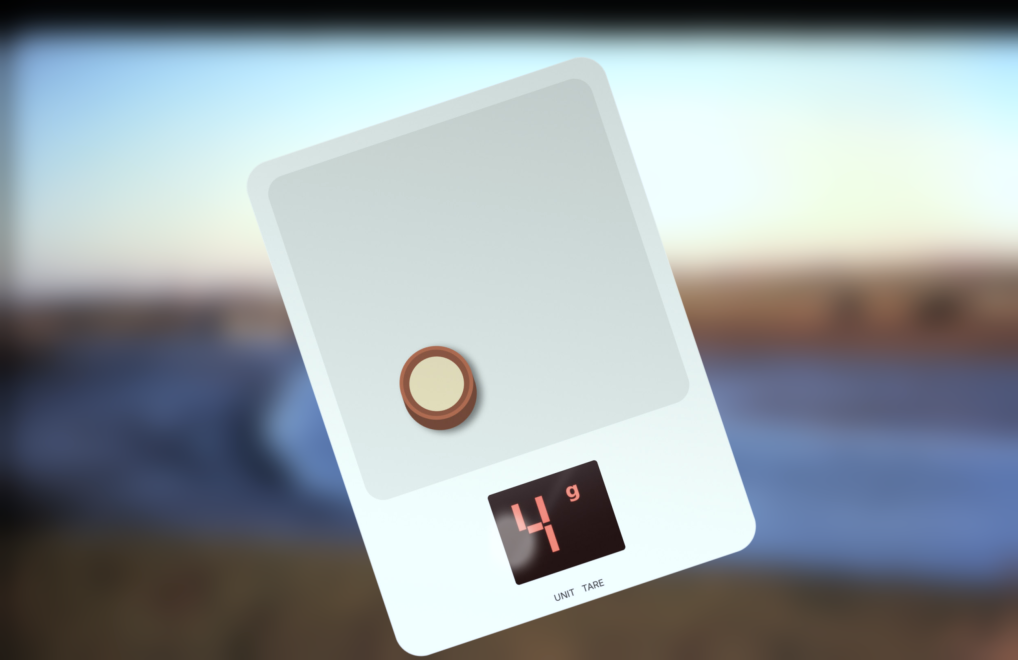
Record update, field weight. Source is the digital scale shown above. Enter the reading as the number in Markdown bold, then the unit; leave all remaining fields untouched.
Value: **4** g
